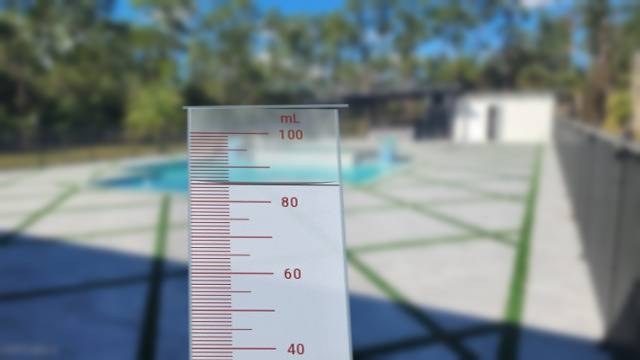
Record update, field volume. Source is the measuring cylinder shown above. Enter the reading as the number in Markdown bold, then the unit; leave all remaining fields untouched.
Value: **85** mL
